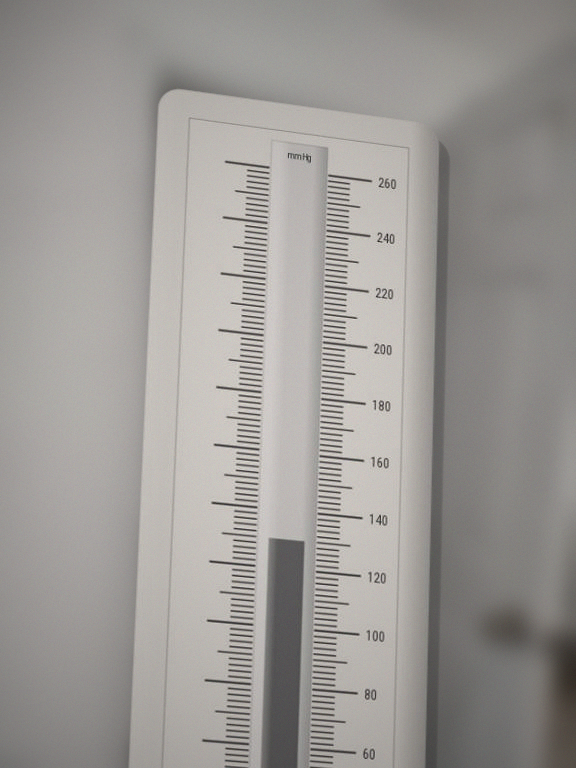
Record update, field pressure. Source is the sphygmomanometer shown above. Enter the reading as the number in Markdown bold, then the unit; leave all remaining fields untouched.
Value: **130** mmHg
